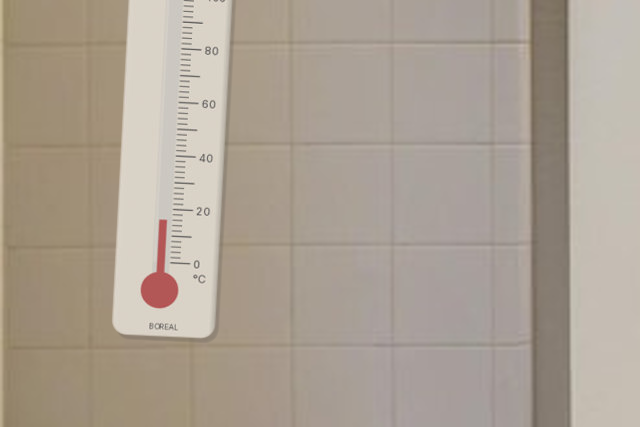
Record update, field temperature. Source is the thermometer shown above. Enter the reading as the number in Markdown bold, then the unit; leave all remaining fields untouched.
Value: **16** °C
